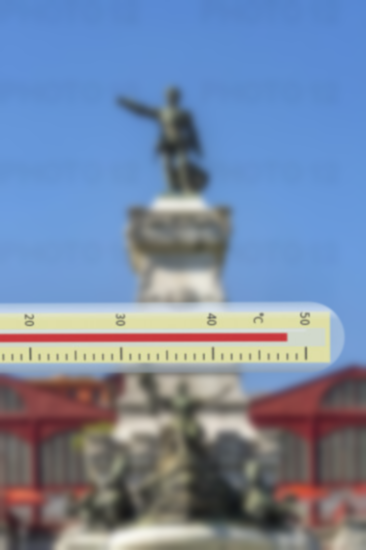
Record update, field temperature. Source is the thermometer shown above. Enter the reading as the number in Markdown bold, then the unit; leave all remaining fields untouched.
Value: **48** °C
